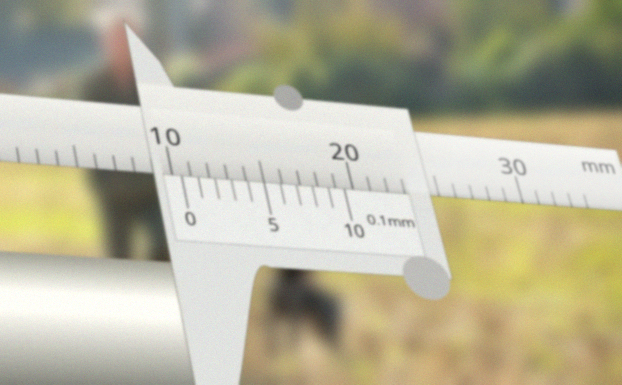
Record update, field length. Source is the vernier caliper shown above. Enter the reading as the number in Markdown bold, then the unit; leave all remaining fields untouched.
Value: **10.5** mm
